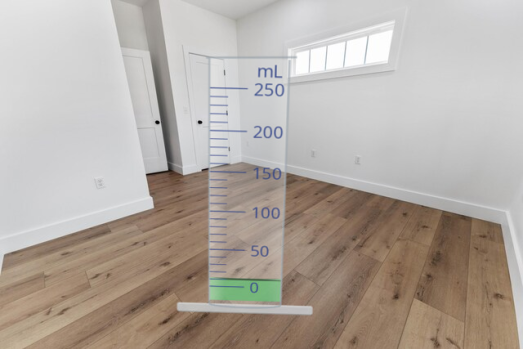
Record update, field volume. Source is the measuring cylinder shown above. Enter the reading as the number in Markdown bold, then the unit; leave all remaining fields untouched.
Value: **10** mL
